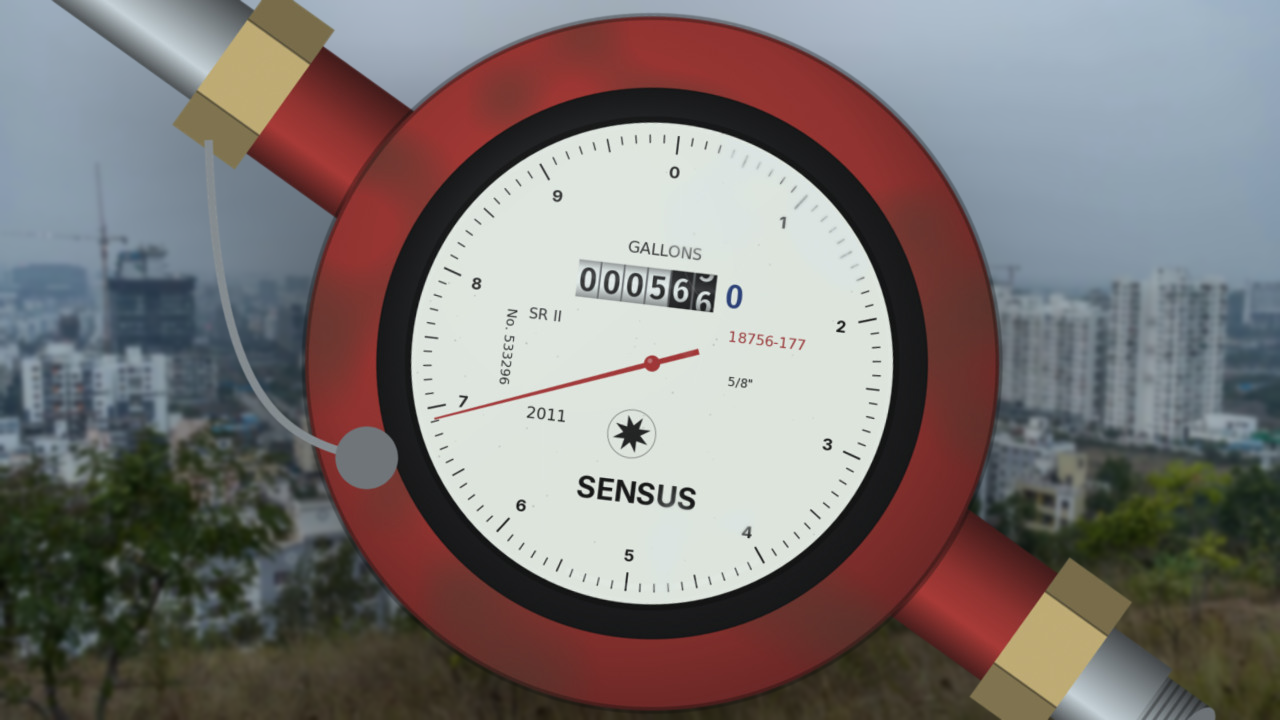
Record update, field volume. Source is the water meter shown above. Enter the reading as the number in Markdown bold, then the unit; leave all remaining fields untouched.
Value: **5656.9** gal
